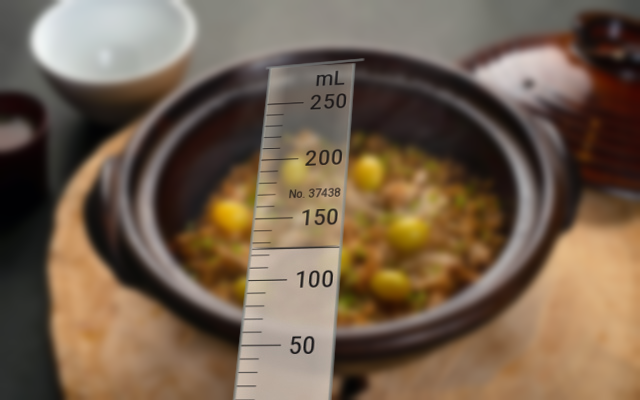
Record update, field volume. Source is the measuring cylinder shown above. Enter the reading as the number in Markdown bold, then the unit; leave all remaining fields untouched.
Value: **125** mL
